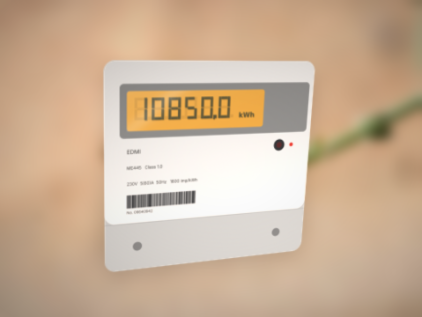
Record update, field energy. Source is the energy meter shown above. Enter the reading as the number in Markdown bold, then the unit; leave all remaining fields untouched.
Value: **10850.0** kWh
